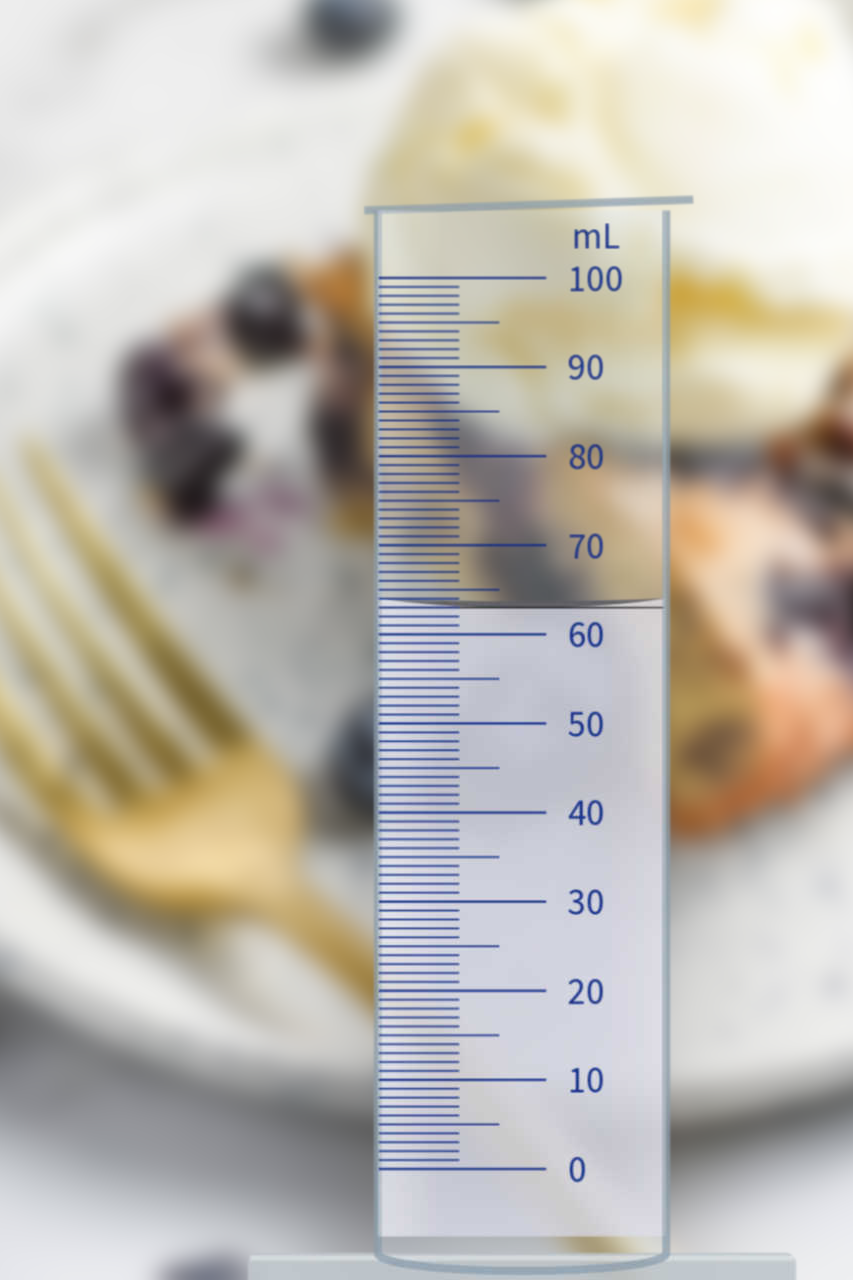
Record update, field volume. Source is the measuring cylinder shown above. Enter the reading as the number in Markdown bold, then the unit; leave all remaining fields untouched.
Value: **63** mL
